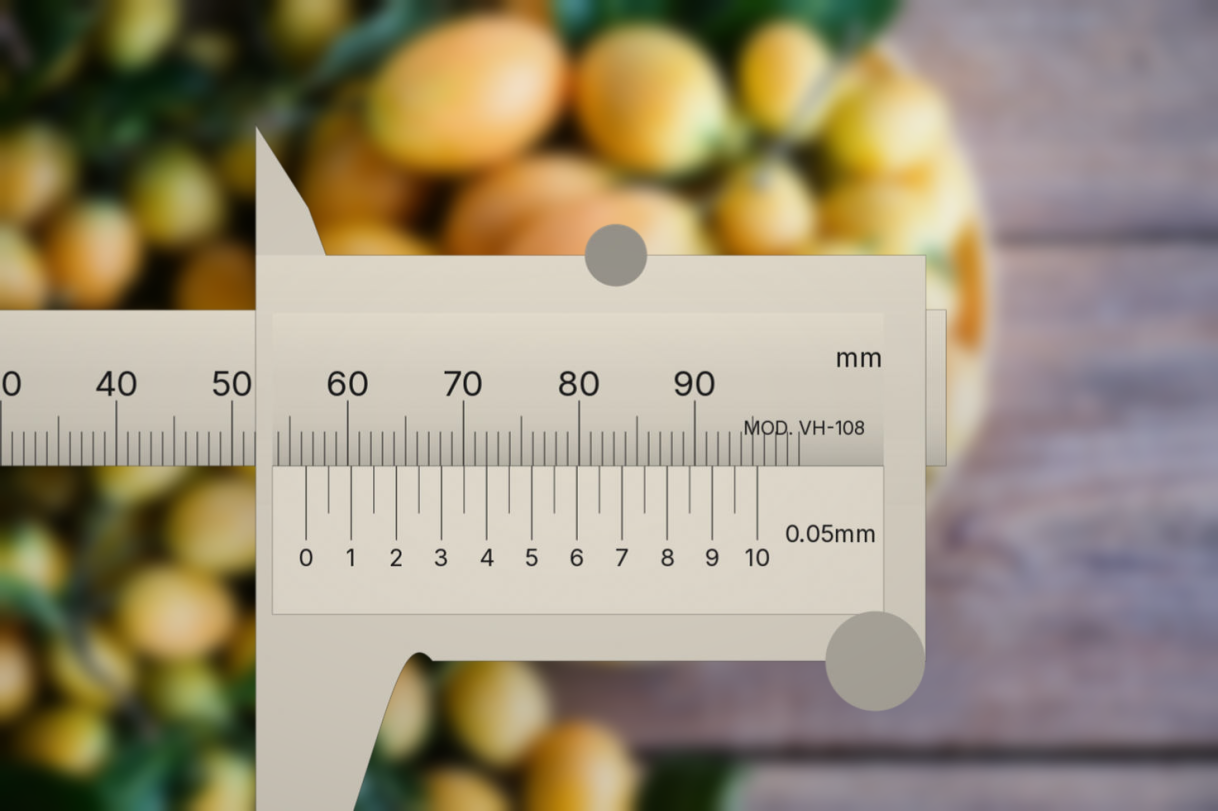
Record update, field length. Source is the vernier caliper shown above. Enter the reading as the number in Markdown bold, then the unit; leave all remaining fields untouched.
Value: **56.4** mm
